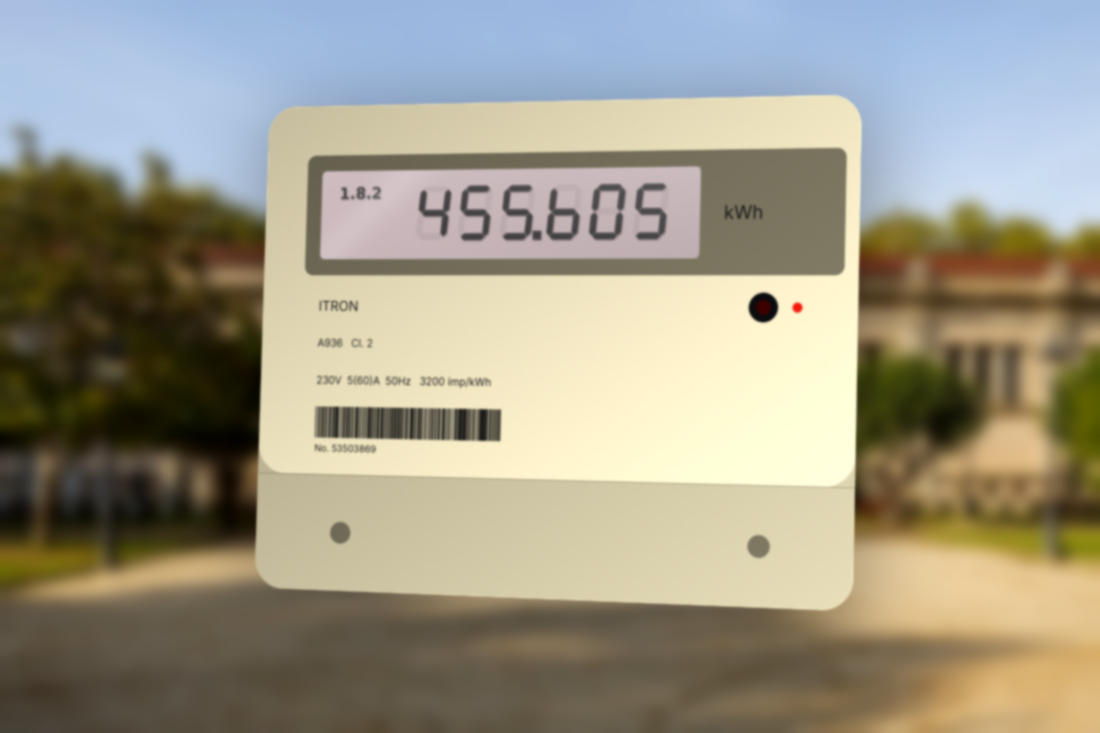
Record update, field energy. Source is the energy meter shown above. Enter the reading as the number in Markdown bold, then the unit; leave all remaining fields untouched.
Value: **455.605** kWh
